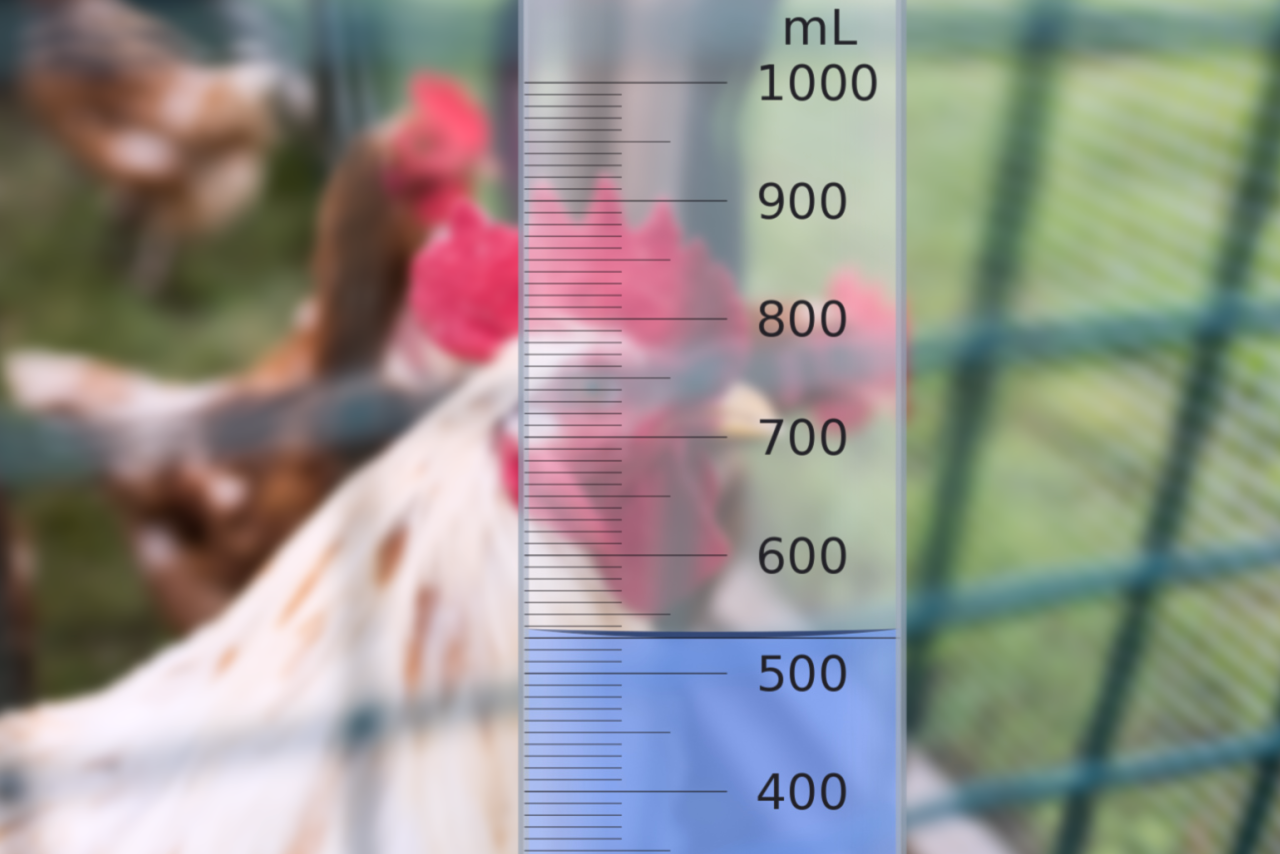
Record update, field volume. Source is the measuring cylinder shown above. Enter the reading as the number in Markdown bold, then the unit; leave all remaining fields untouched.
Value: **530** mL
